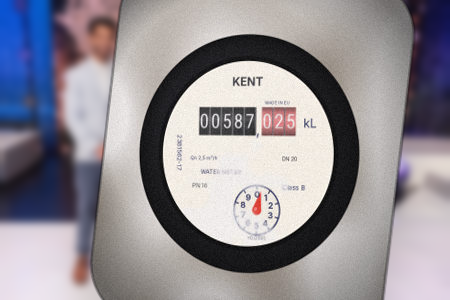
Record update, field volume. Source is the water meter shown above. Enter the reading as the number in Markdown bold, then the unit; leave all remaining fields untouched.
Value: **587.0250** kL
